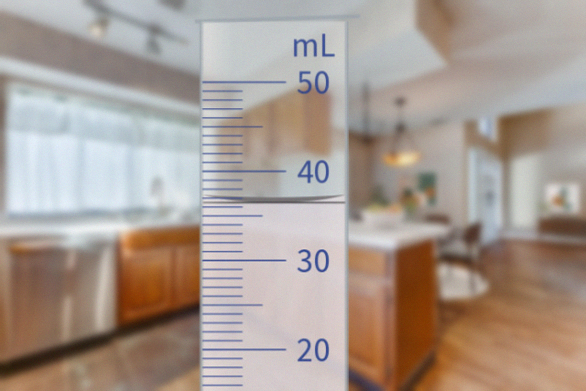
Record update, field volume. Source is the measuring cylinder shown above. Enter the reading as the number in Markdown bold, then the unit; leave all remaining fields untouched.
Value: **36.5** mL
